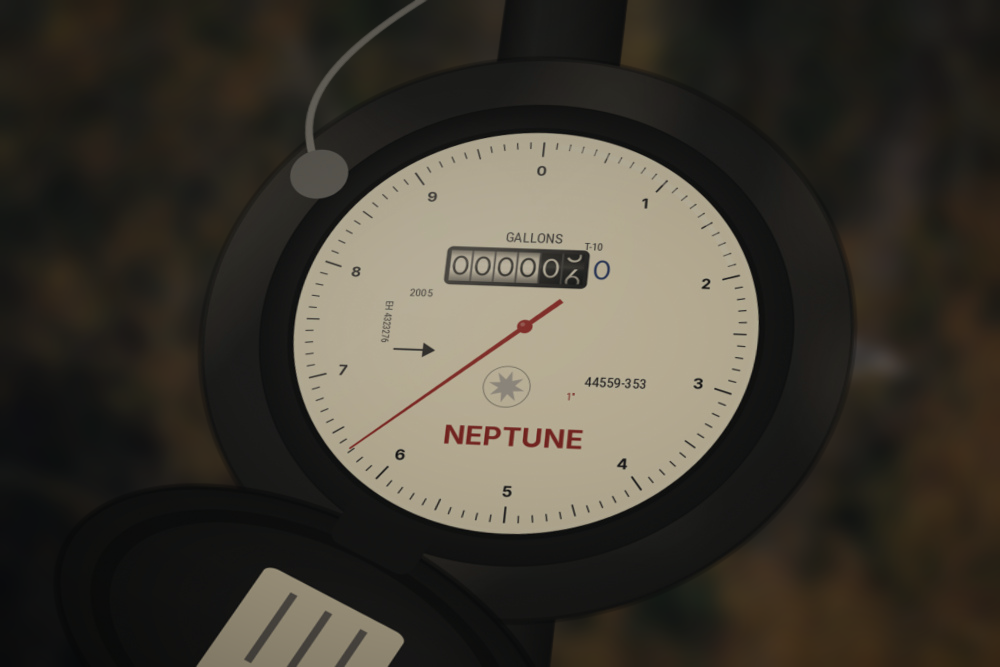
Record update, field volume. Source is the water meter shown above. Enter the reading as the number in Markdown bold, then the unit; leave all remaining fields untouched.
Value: **56.3** gal
